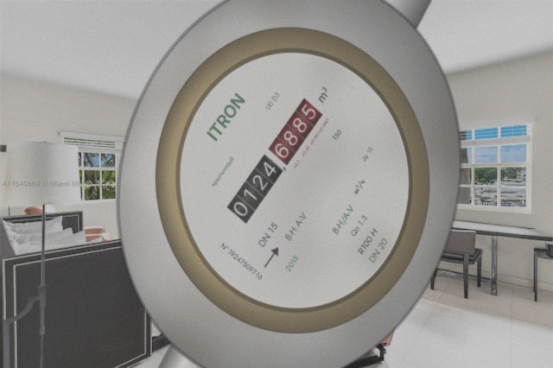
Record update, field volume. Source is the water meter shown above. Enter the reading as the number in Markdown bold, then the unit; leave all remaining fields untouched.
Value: **124.6885** m³
